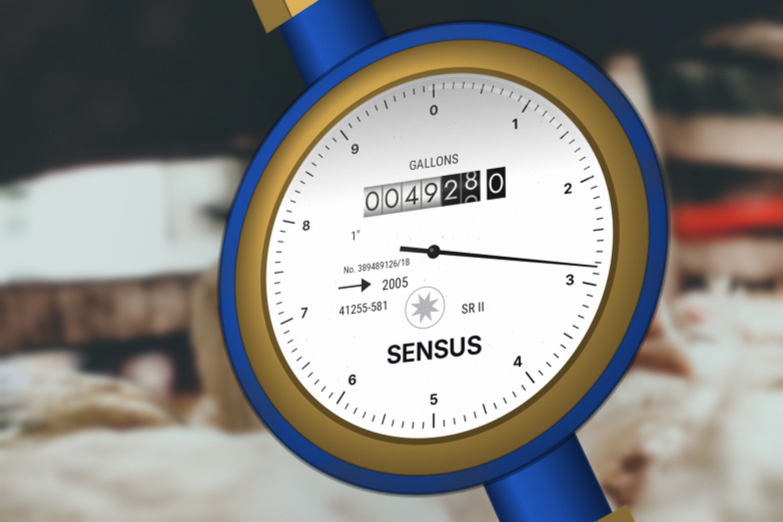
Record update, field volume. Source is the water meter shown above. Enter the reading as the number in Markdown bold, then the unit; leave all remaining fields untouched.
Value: **49282.8** gal
